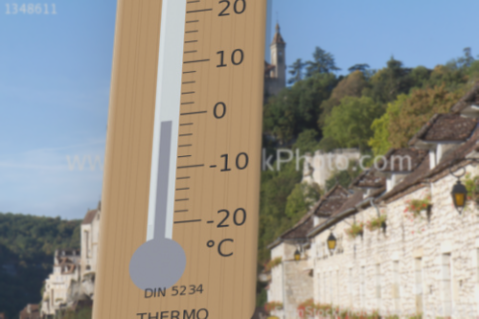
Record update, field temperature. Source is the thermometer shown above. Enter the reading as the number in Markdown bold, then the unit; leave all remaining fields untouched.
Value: **-1** °C
